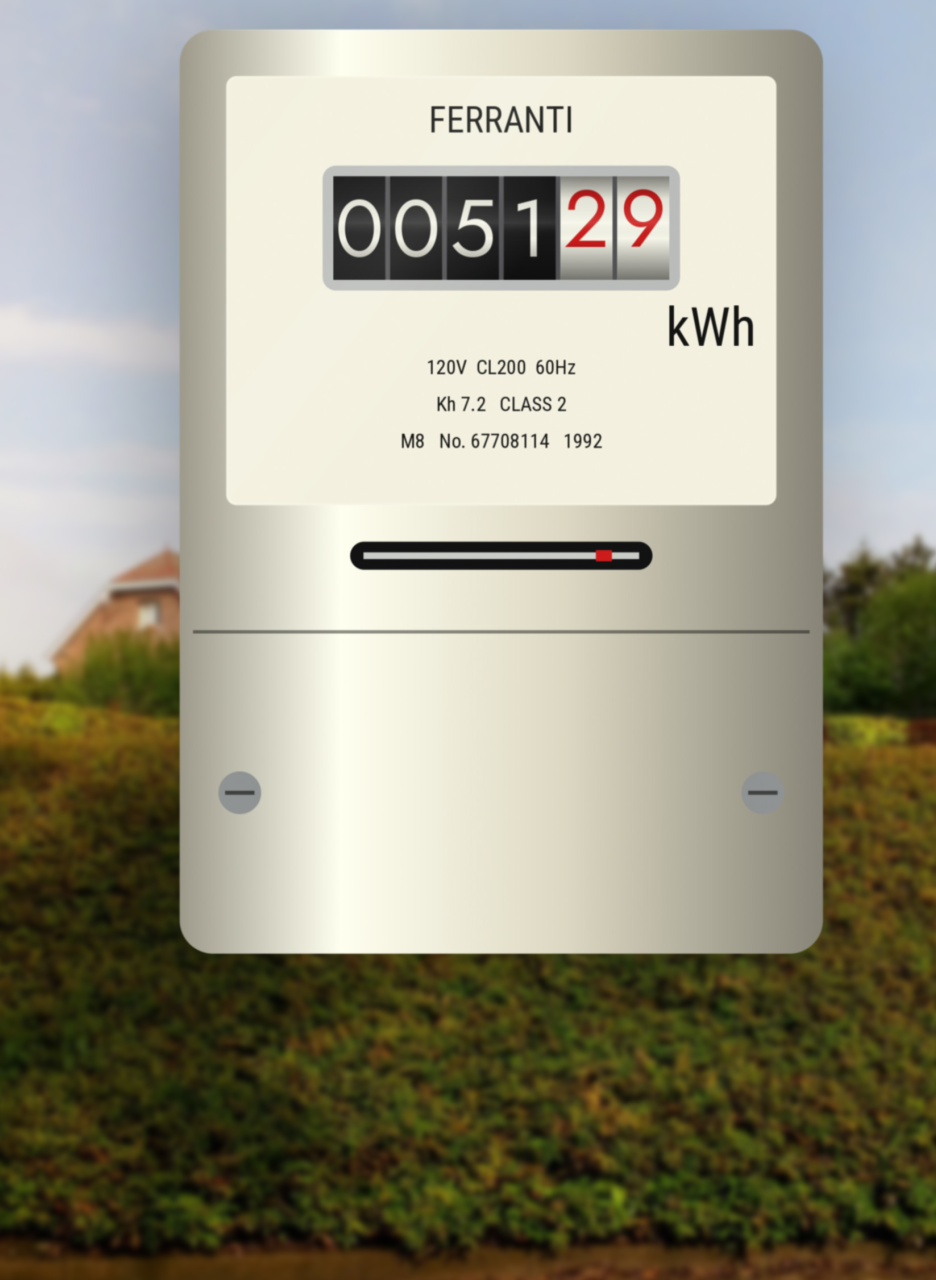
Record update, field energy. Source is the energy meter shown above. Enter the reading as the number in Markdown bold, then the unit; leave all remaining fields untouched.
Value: **51.29** kWh
